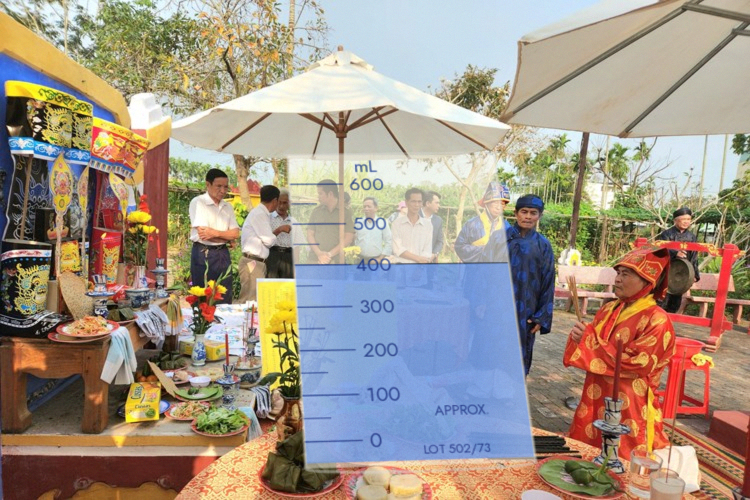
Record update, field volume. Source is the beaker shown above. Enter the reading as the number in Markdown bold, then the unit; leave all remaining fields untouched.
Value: **400** mL
